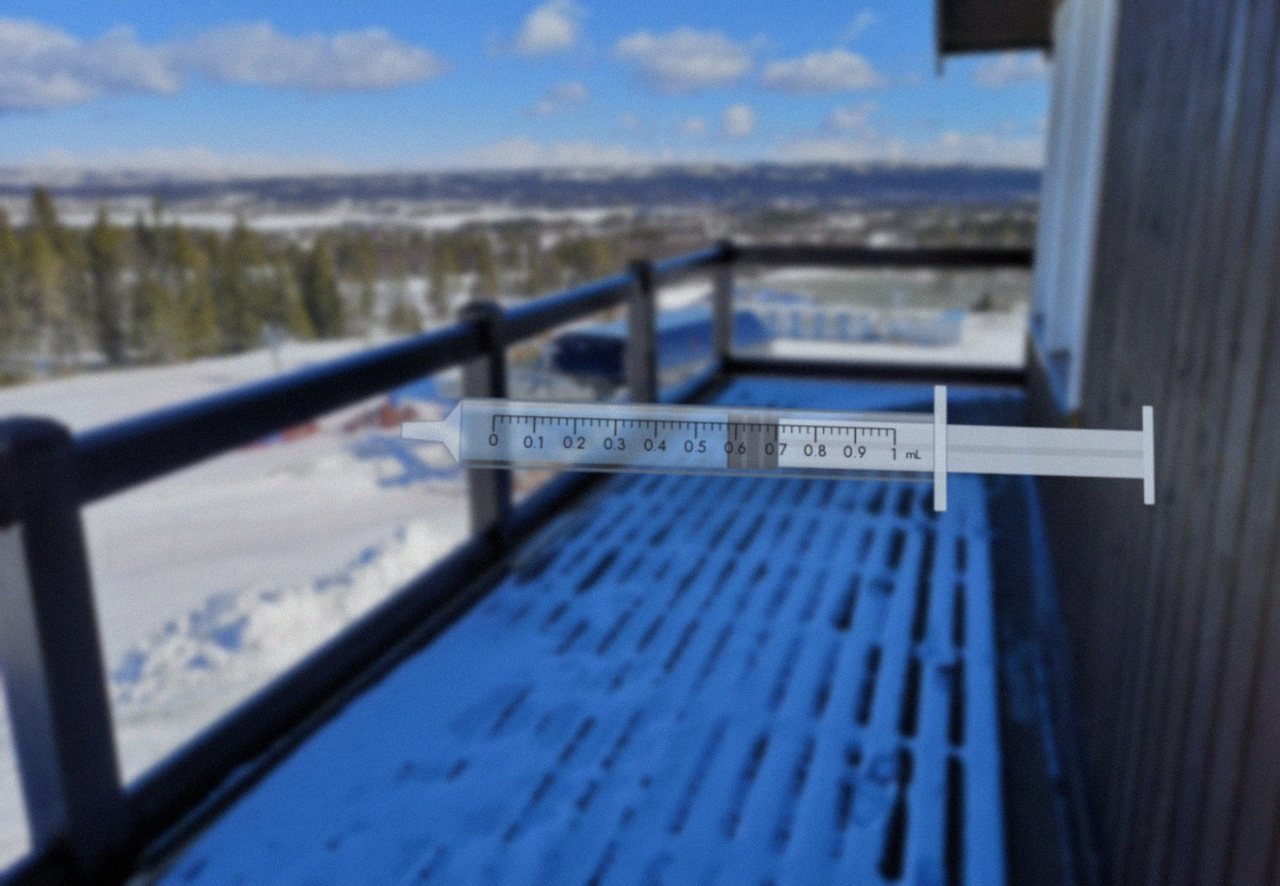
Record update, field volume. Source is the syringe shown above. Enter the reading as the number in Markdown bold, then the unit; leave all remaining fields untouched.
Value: **0.58** mL
